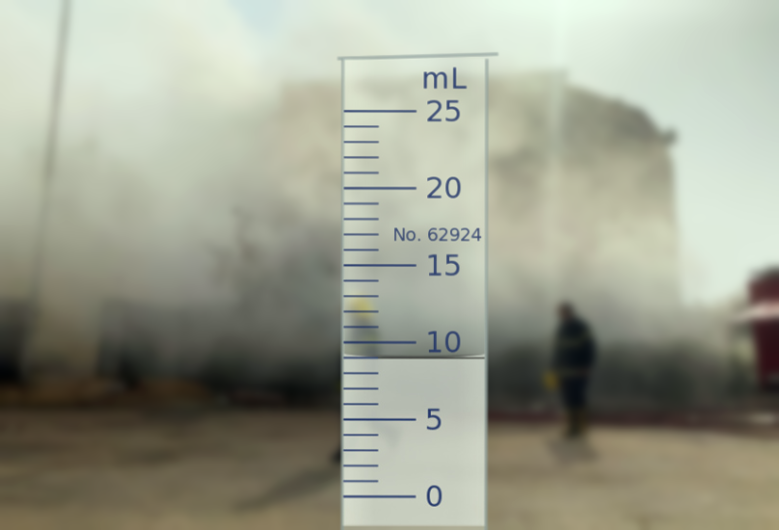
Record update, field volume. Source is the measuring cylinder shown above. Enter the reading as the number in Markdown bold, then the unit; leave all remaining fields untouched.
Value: **9** mL
